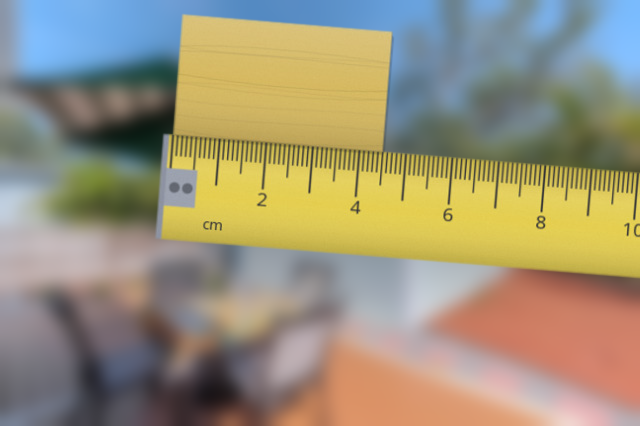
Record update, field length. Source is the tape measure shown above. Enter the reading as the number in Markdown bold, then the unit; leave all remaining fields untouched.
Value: **4.5** cm
